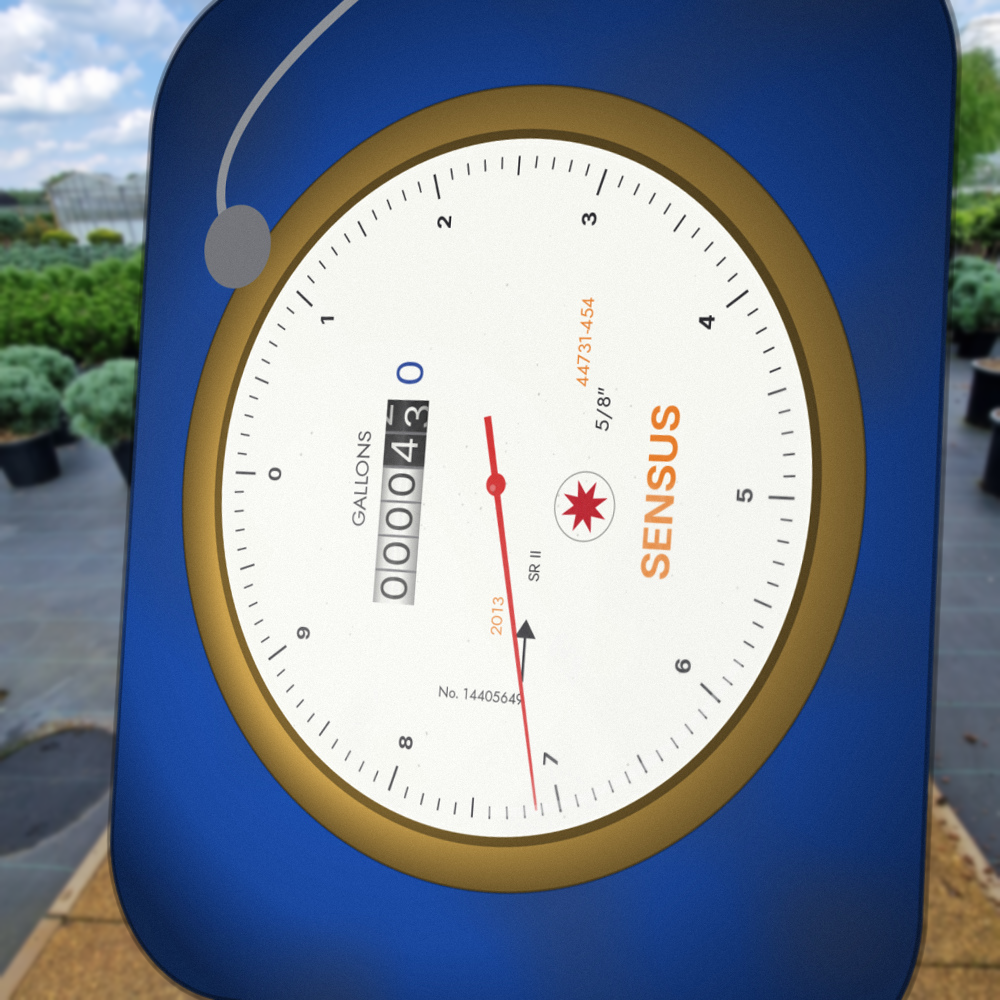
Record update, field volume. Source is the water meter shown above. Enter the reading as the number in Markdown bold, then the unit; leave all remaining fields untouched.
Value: **427.1** gal
